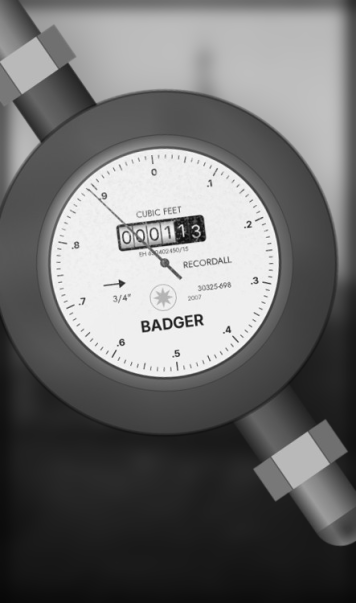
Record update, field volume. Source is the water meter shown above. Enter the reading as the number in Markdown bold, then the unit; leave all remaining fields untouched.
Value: **112.89** ft³
